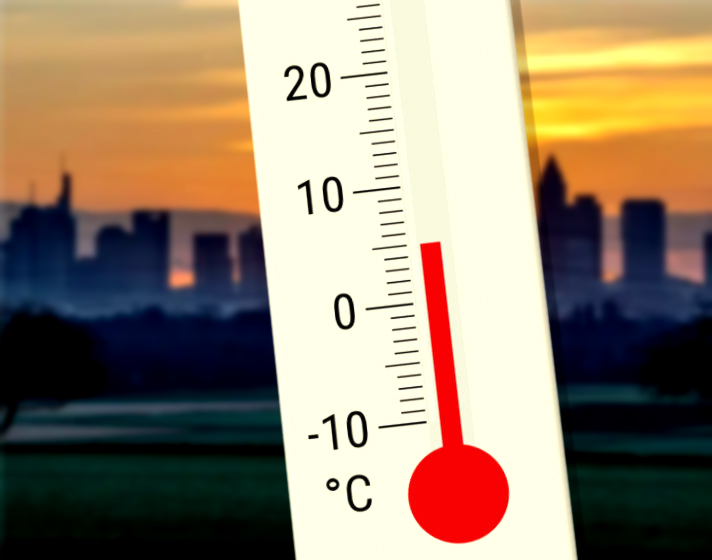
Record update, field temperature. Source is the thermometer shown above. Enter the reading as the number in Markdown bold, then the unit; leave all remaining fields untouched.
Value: **5** °C
